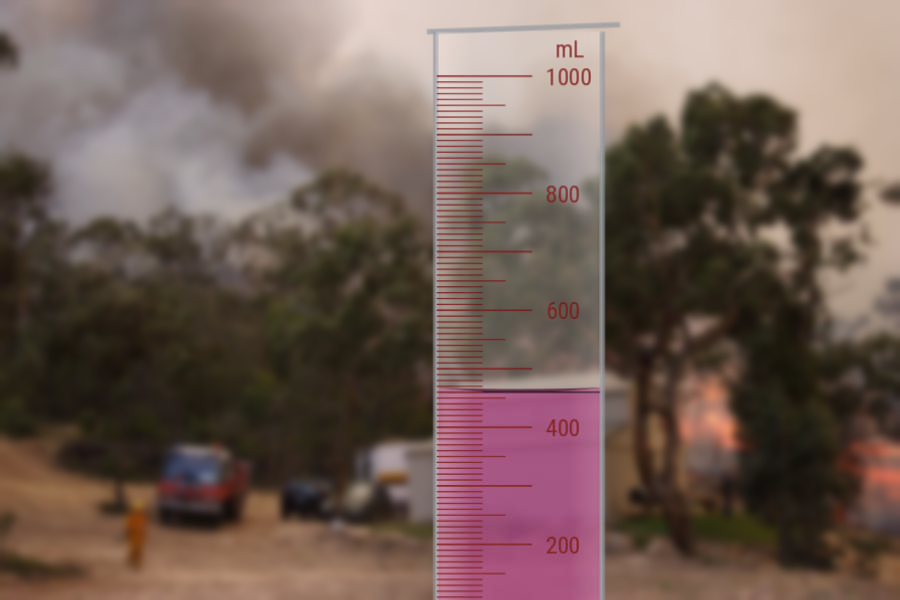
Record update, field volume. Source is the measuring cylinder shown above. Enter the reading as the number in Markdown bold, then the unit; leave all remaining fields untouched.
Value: **460** mL
